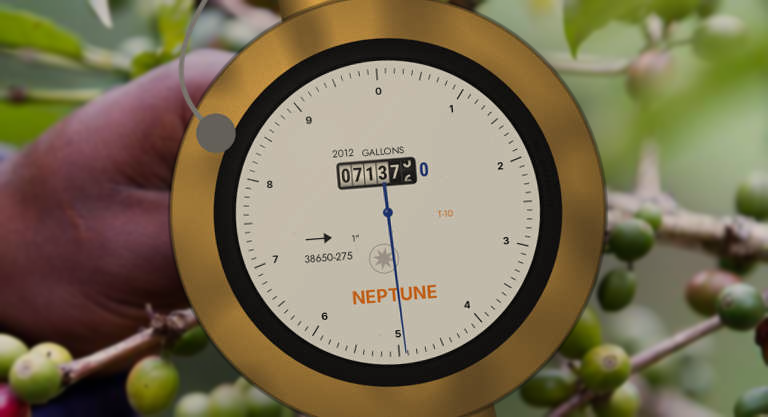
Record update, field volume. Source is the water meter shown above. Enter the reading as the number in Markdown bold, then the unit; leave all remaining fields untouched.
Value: **713754.9** gal
